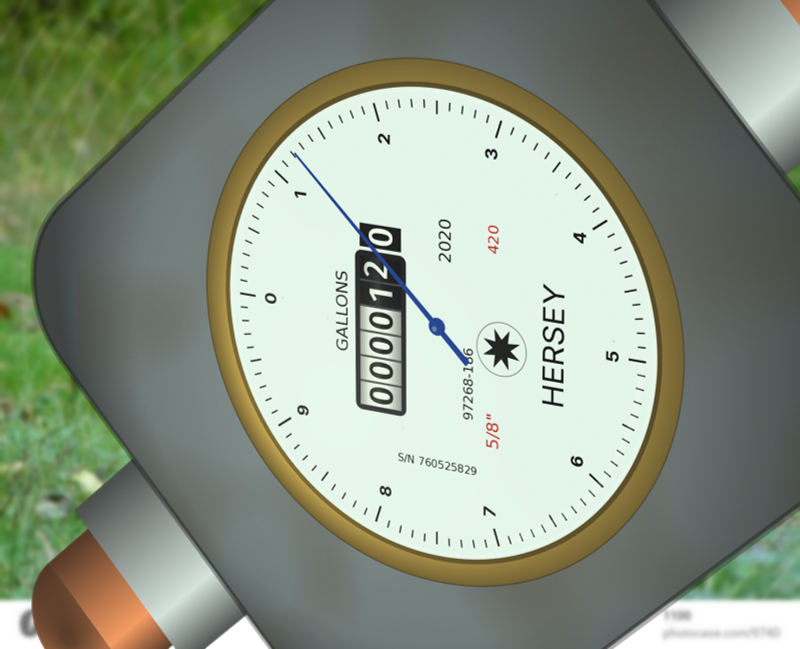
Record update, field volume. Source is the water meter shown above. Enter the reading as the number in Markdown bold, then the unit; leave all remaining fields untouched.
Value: **121.2** gal
